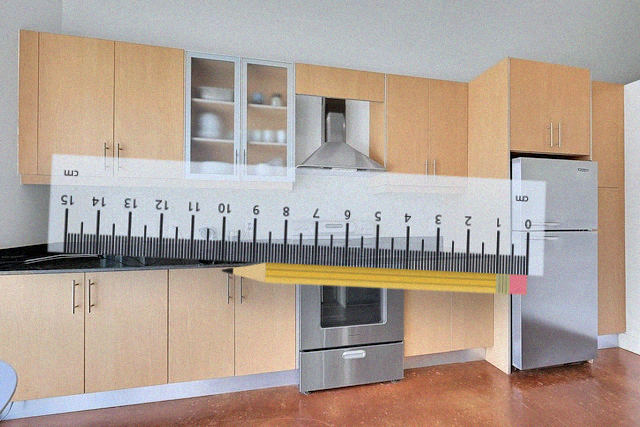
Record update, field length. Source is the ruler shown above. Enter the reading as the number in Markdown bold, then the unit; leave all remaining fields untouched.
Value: **10** cm
